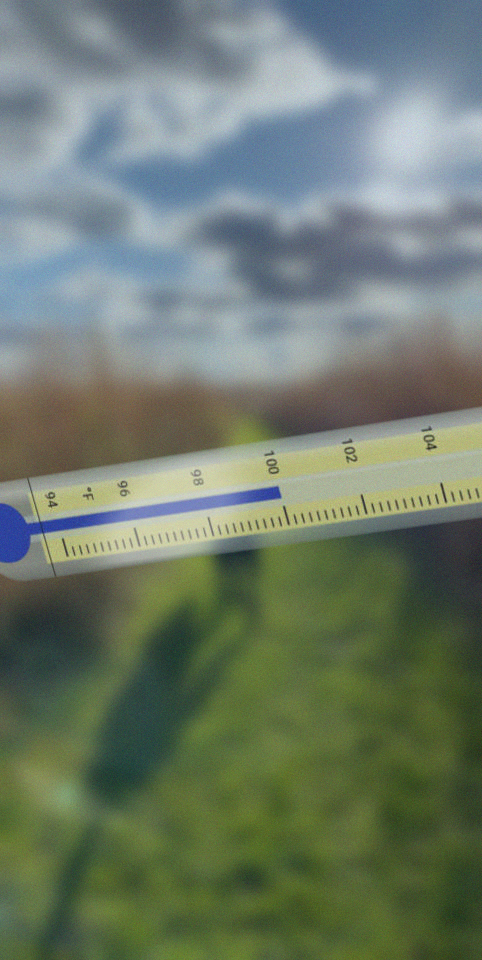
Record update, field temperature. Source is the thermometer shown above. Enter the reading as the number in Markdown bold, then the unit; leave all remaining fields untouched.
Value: **100** °F
